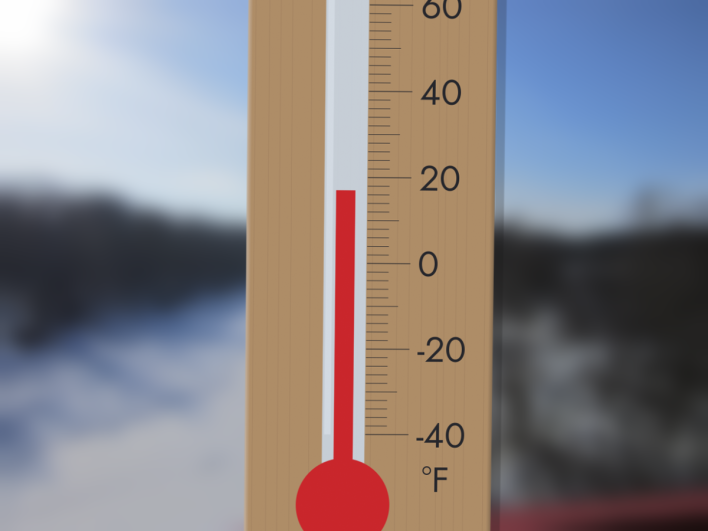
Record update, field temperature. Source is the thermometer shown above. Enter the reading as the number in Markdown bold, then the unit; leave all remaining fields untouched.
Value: **17** °F
